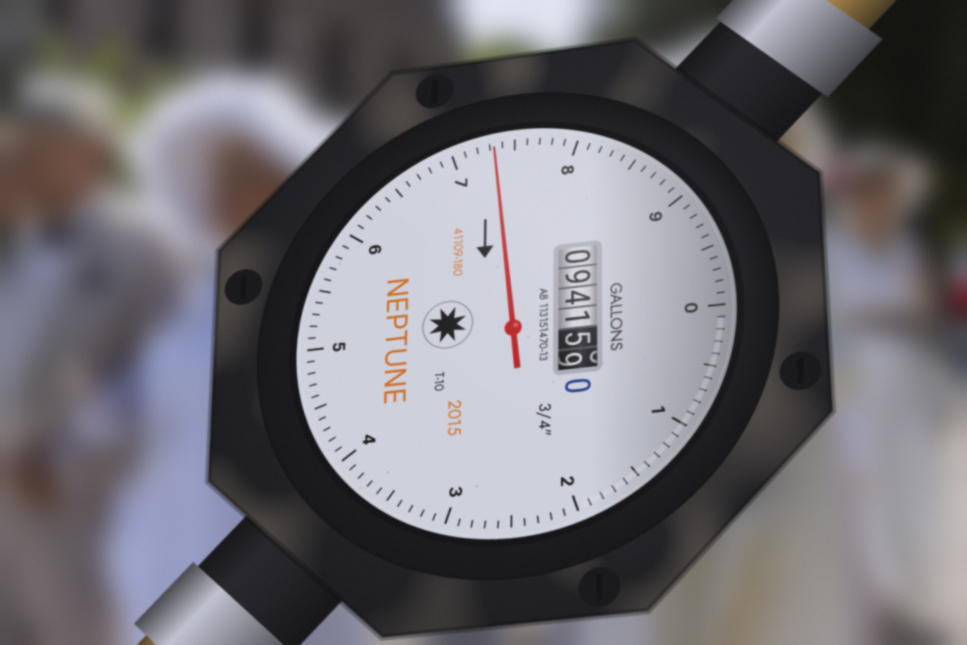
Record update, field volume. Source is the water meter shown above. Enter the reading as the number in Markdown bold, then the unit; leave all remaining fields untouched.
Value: **941587.3** gal
